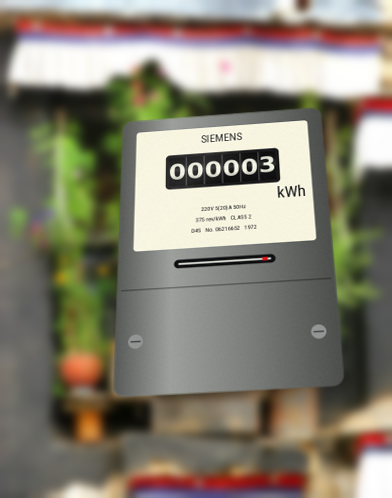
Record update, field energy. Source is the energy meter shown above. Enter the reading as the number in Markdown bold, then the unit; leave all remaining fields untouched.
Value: **3** kWh
